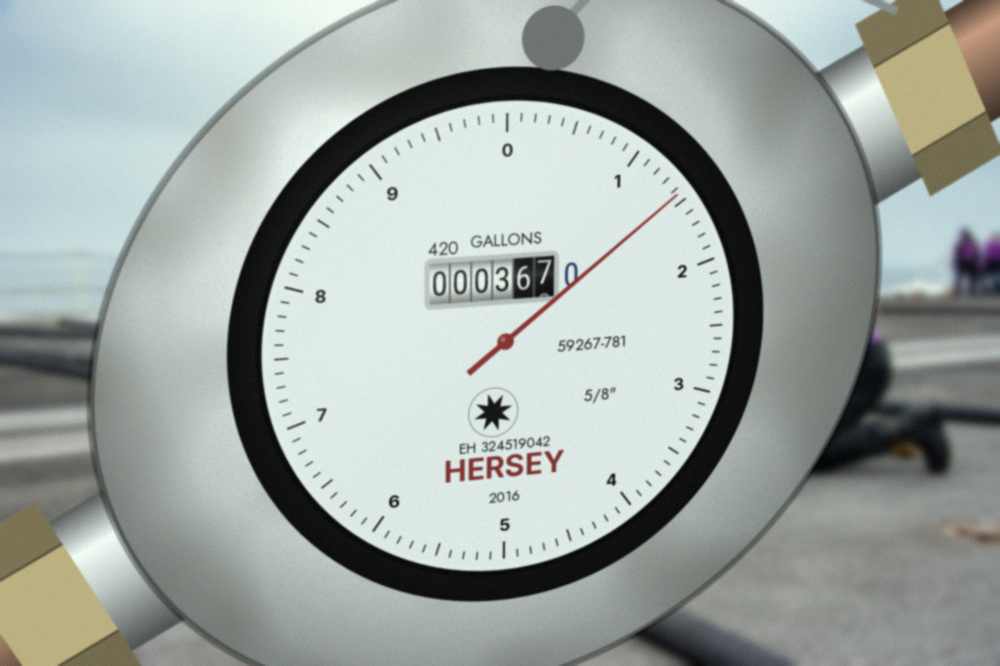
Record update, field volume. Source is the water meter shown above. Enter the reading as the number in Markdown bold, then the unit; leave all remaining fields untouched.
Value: **3671.4** gal
